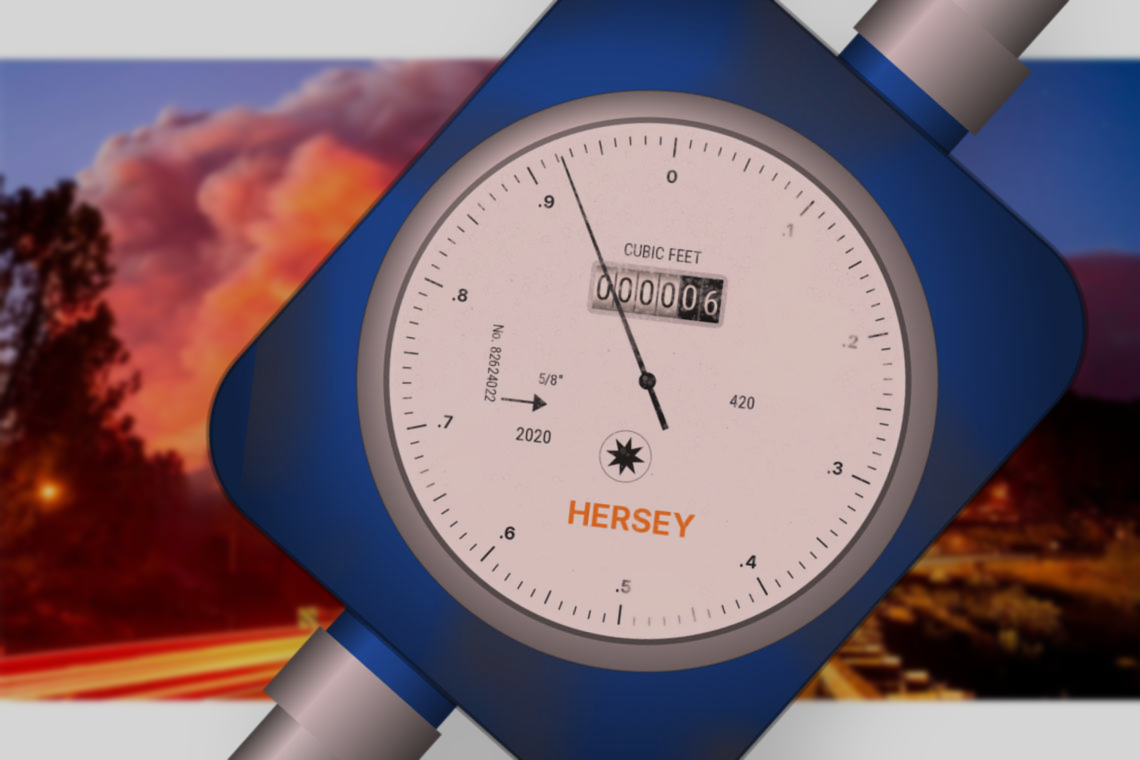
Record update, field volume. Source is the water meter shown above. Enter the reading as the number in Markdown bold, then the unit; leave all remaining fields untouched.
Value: **5.92** ft³
